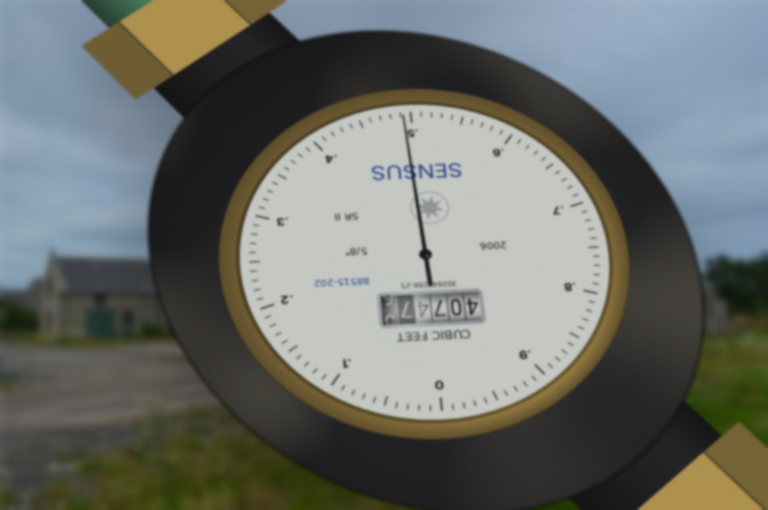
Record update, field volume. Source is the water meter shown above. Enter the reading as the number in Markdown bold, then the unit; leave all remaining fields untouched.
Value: **407475.49** ft³
